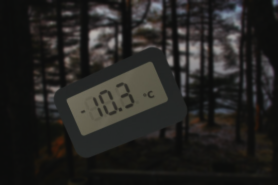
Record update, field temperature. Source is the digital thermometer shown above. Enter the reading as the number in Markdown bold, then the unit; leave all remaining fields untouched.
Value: **-10.3** °C
